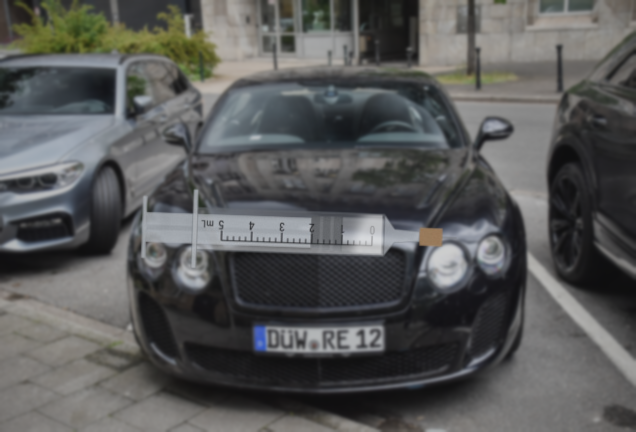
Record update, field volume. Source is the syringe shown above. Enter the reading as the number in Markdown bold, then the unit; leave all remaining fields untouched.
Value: **1** mL
